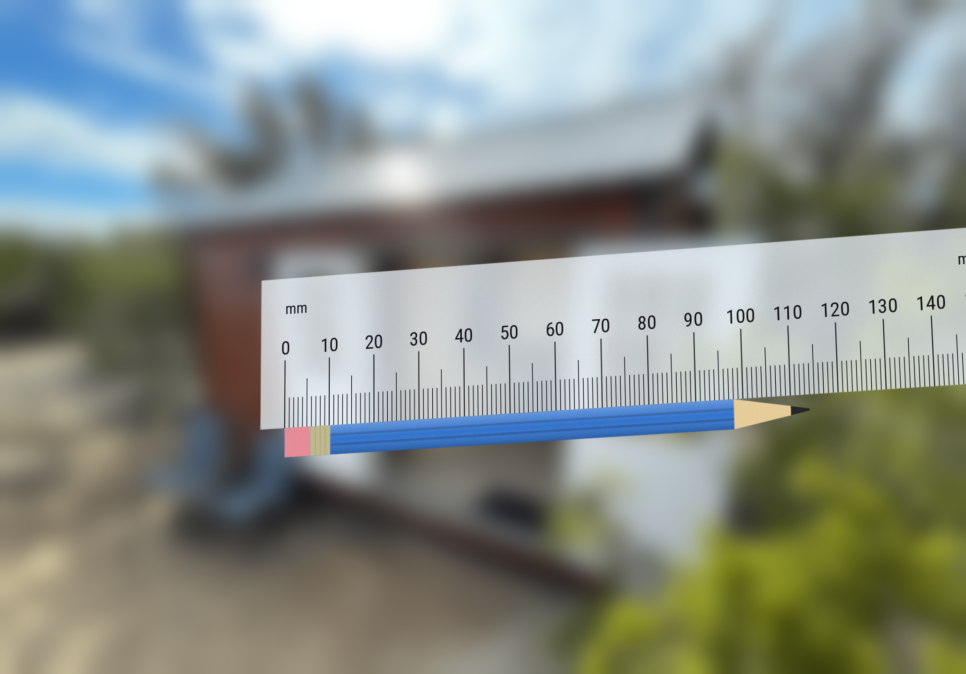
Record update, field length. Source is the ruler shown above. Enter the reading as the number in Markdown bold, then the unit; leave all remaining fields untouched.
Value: **114** mm
